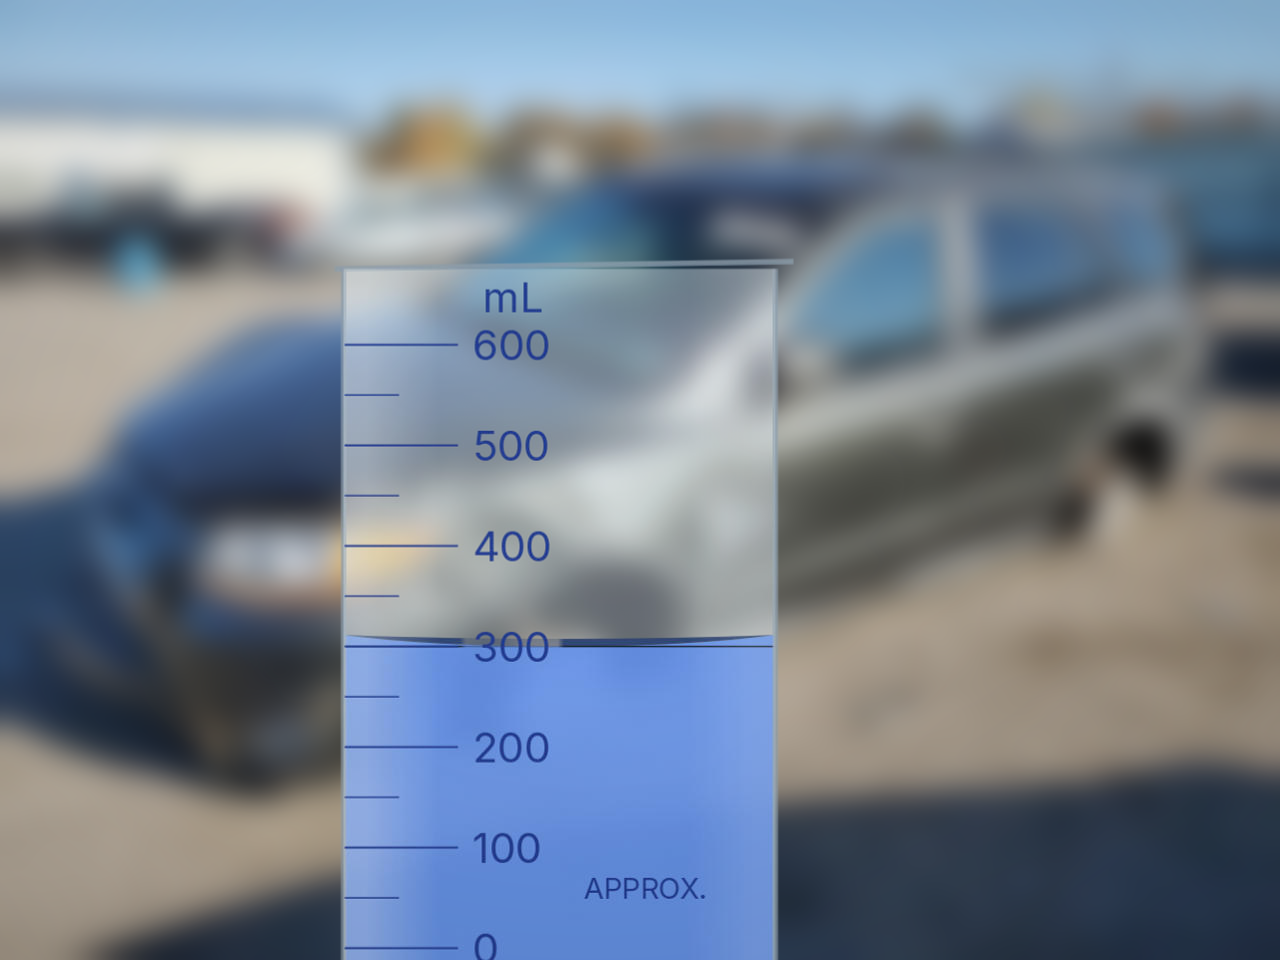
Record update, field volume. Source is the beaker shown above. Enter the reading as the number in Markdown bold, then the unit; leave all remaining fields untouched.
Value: **300** mL
